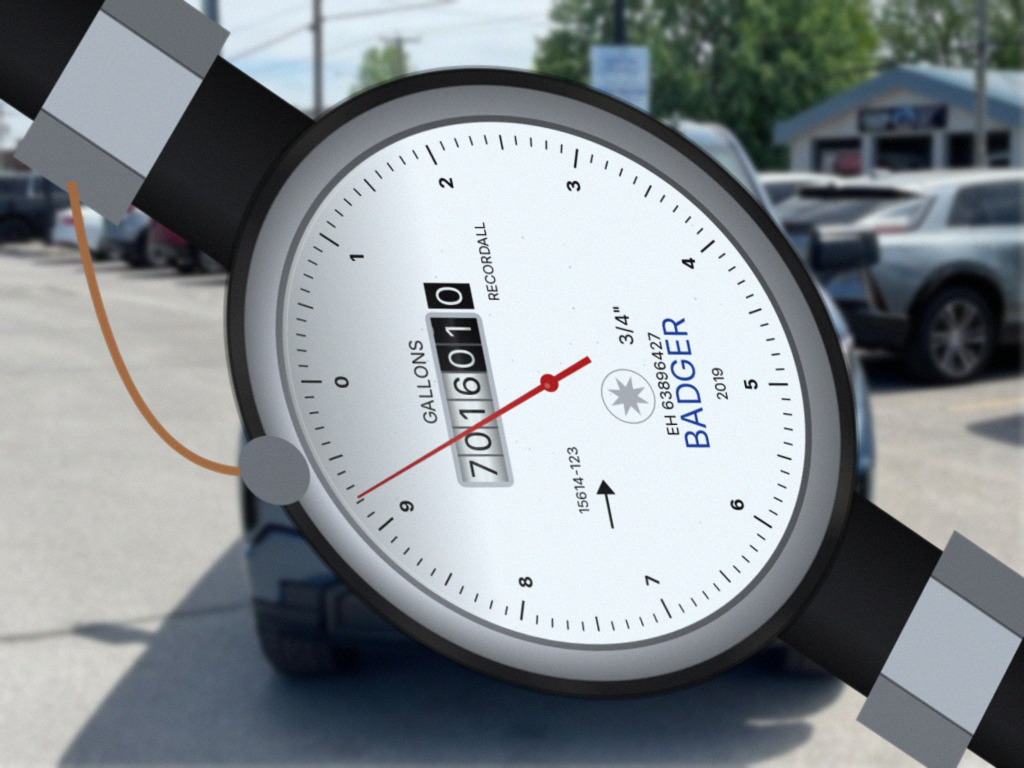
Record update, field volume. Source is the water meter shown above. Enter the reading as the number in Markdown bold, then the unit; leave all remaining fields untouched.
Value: **7016009.2** gal
